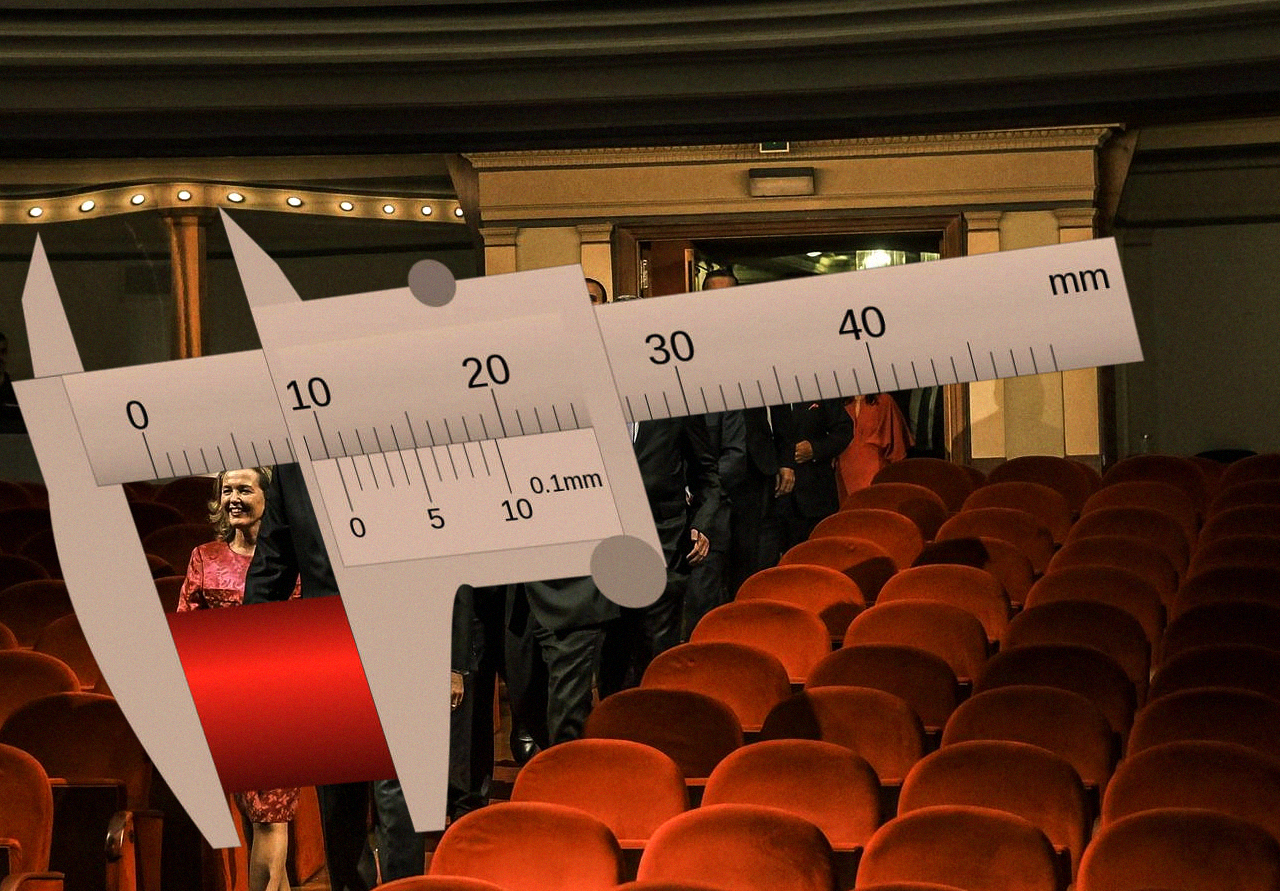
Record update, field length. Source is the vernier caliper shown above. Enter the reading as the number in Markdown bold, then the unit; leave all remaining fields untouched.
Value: **10.4** mm
